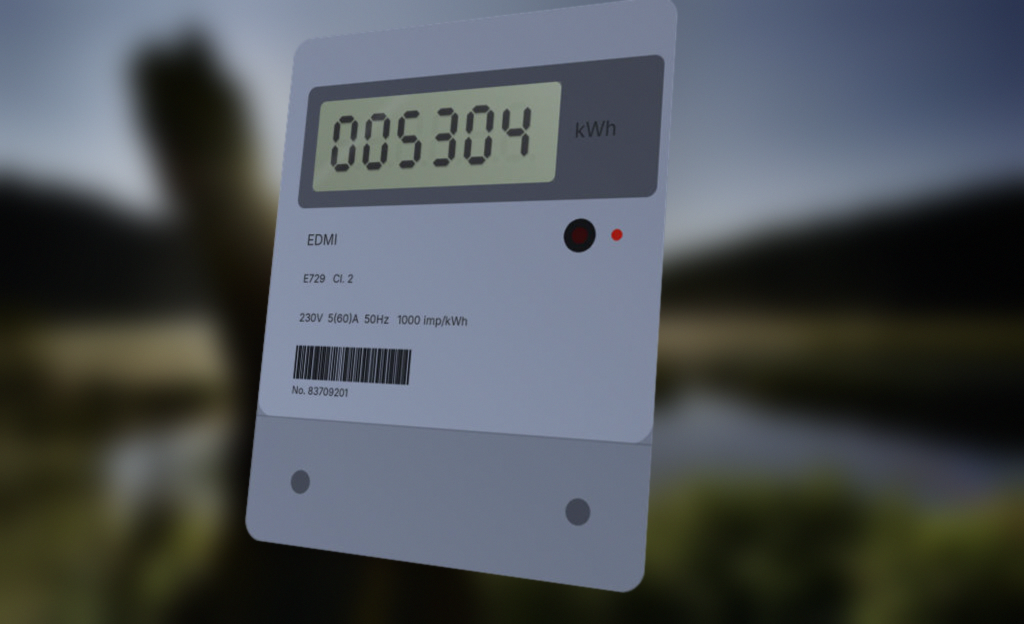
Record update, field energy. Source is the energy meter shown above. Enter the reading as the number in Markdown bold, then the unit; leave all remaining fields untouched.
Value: **5304** kWh
